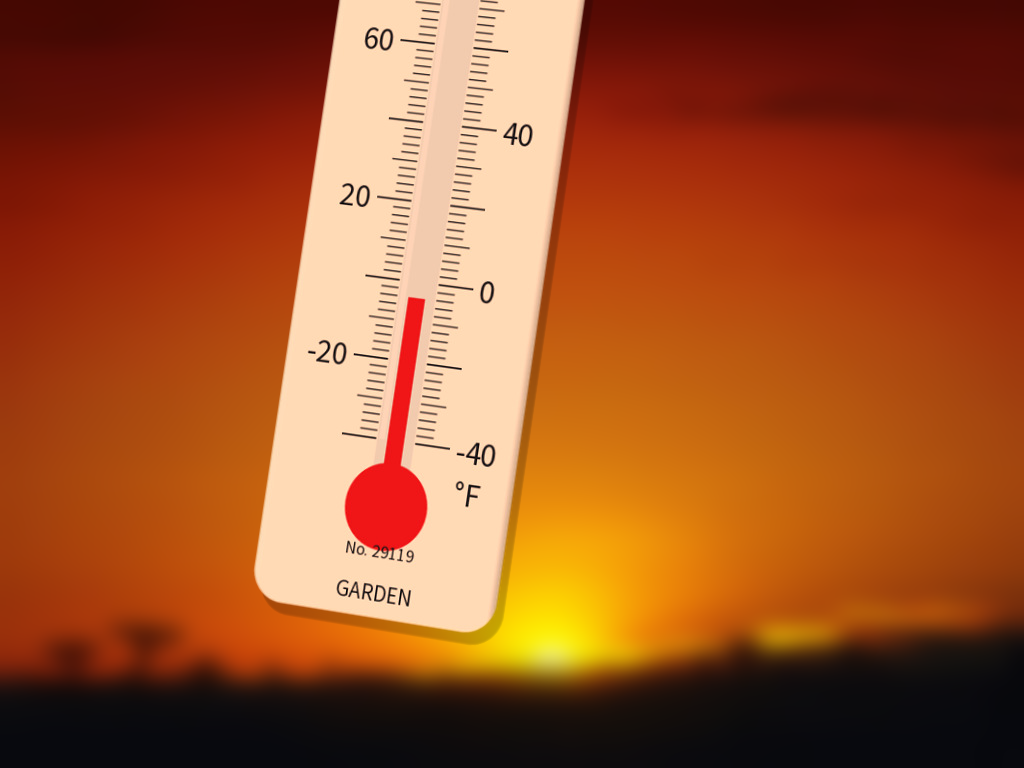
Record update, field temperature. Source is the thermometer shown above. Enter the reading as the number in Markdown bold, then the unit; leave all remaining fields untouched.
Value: **-4** °F
